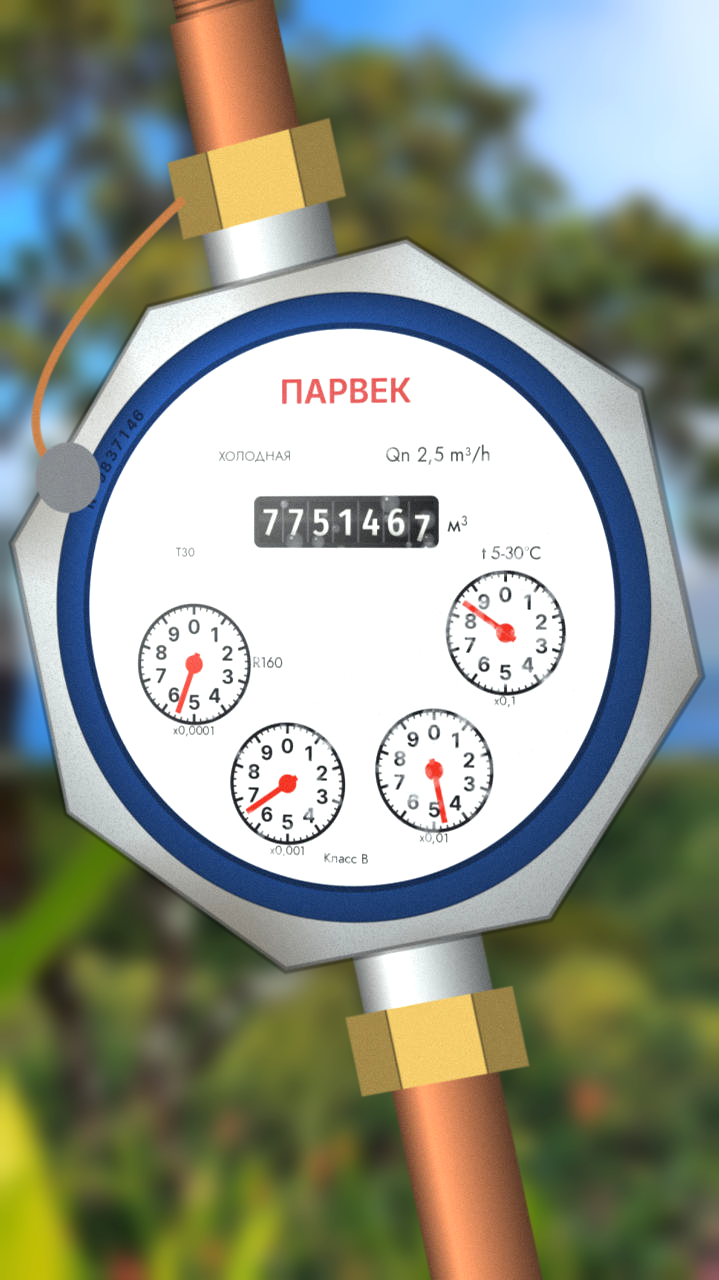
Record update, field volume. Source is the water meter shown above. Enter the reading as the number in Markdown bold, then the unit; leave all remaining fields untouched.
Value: **7751466.8465** m³
